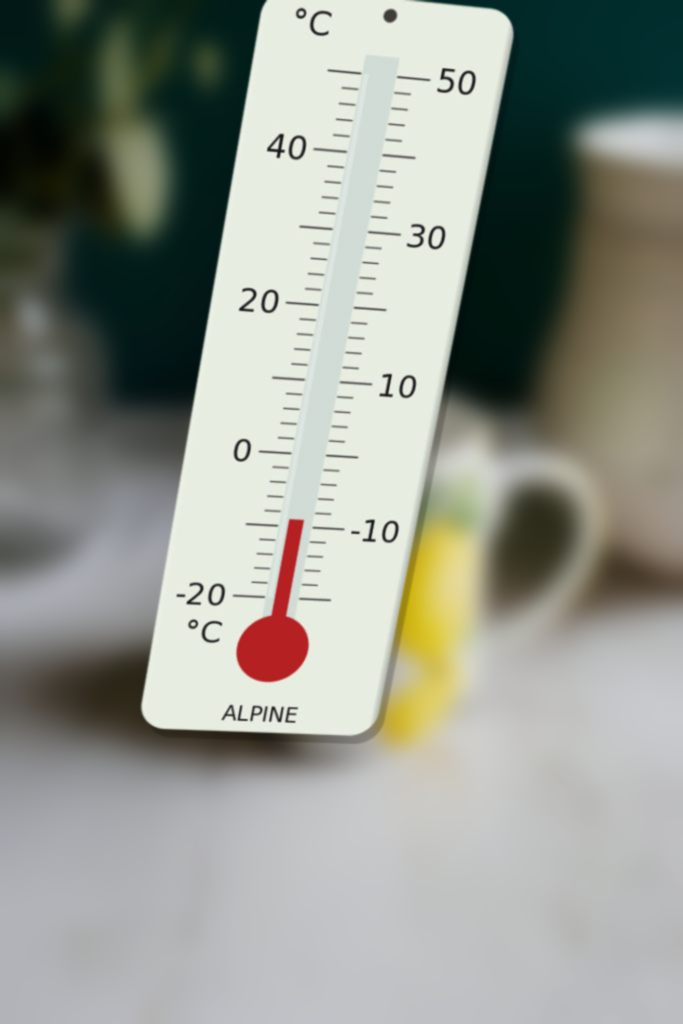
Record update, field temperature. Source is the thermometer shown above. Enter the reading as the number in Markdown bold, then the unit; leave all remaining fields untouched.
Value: **-9** °C
